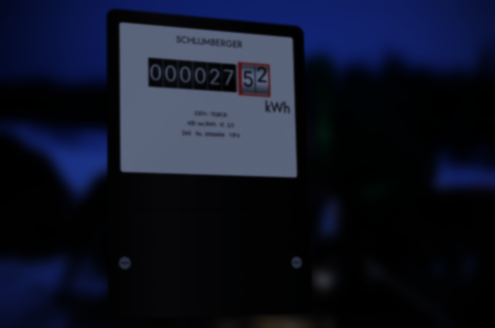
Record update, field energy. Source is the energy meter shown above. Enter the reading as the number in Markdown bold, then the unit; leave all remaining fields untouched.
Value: **27.52** kWh
